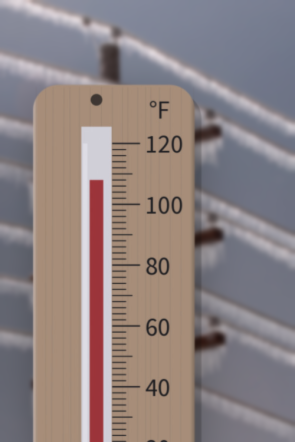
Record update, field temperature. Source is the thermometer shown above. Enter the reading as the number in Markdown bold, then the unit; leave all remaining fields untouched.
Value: **108** °F
